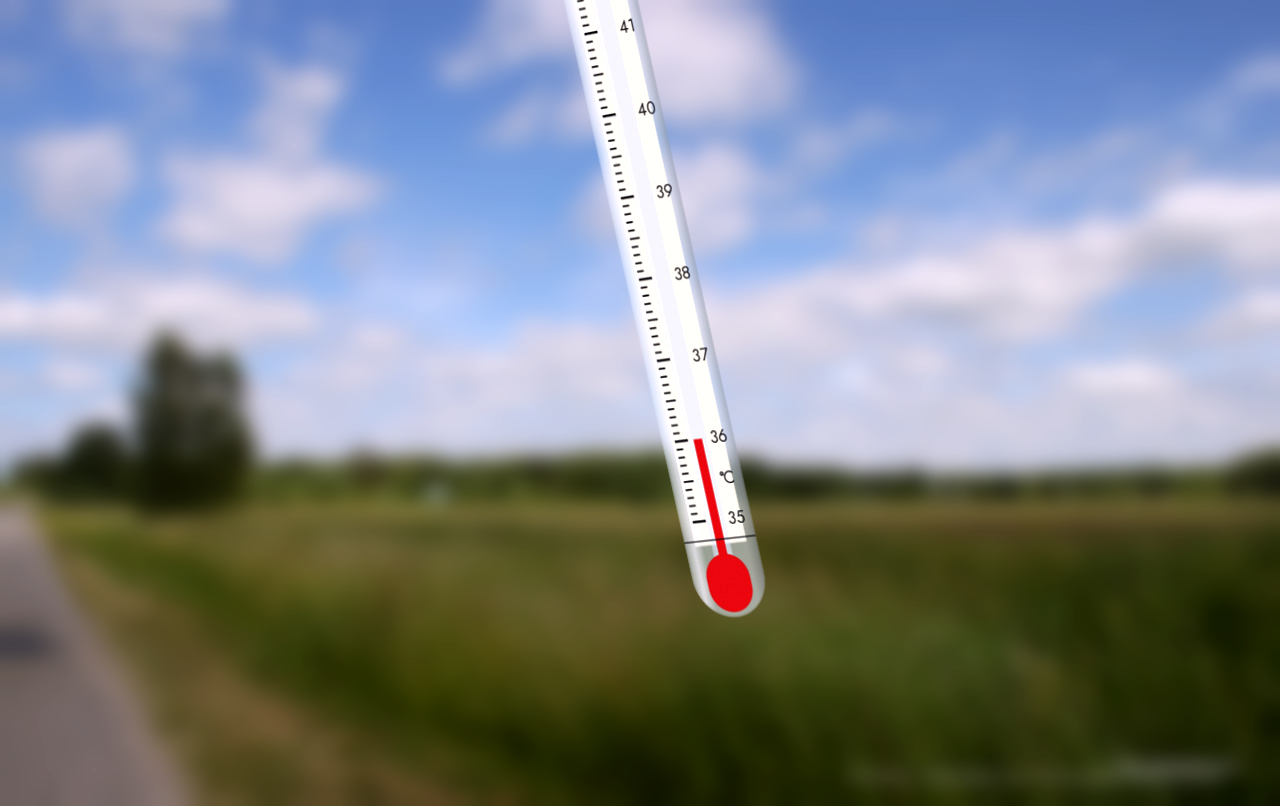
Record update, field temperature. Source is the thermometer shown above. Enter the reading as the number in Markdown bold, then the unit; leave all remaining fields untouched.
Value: **36** °C
